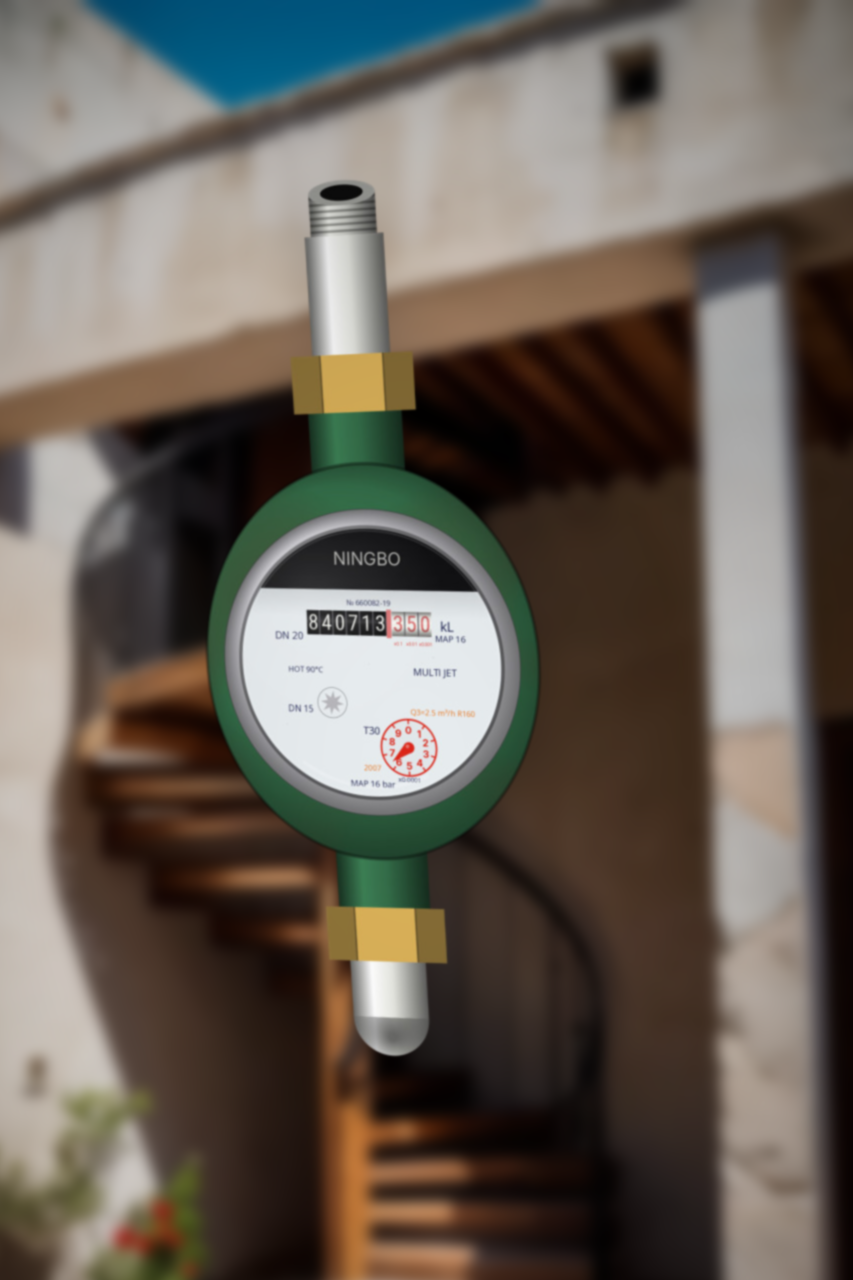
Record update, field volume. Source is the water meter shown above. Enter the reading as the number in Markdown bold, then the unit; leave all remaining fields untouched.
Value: **840713.3506** kL
